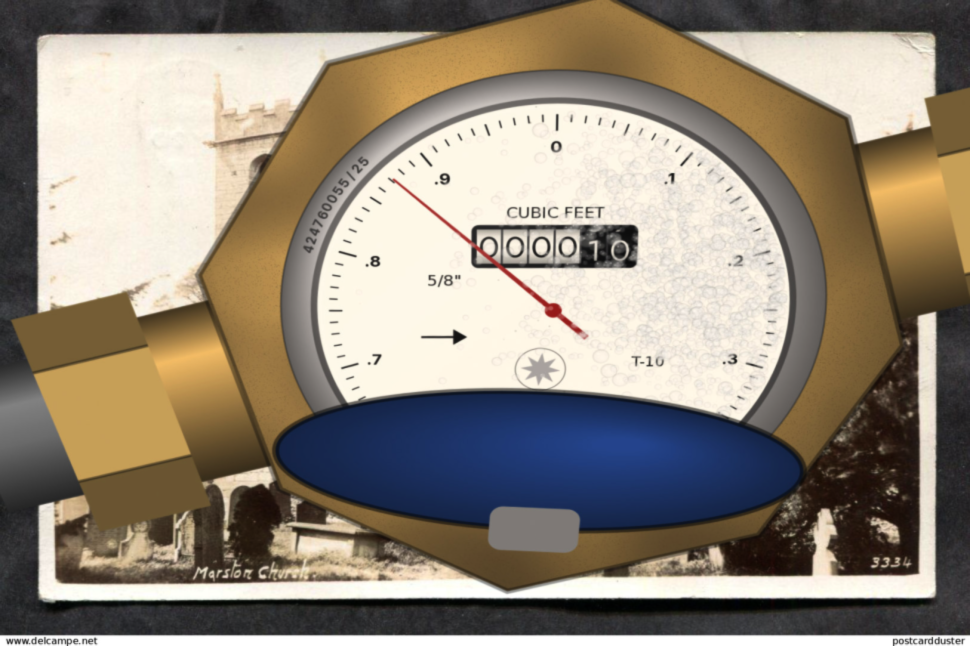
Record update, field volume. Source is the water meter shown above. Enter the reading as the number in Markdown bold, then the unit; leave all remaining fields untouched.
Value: **9.87** ft³
